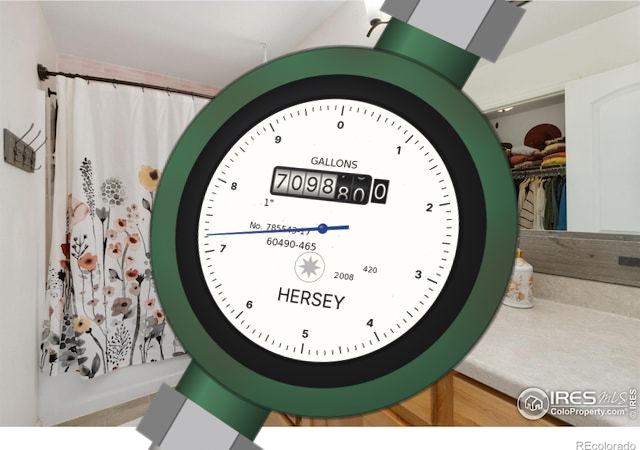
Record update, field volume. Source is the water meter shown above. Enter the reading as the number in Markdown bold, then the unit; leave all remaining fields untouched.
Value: **7098797.2** gal
